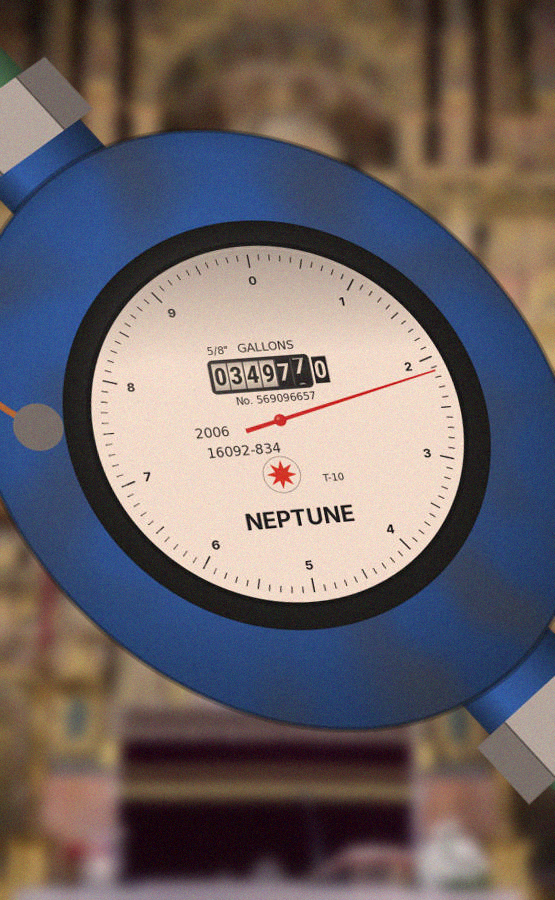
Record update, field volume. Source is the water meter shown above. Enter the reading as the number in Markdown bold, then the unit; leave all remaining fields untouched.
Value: **349772.1** gal
